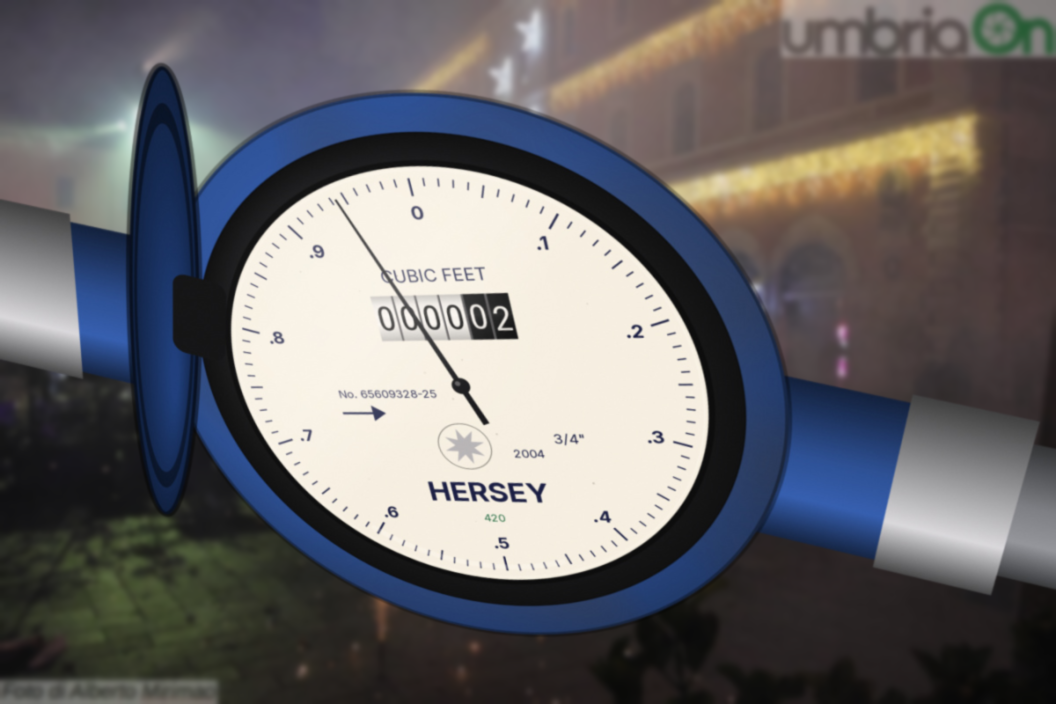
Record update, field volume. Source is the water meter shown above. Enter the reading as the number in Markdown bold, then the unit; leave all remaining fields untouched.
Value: **1.94** ft³
